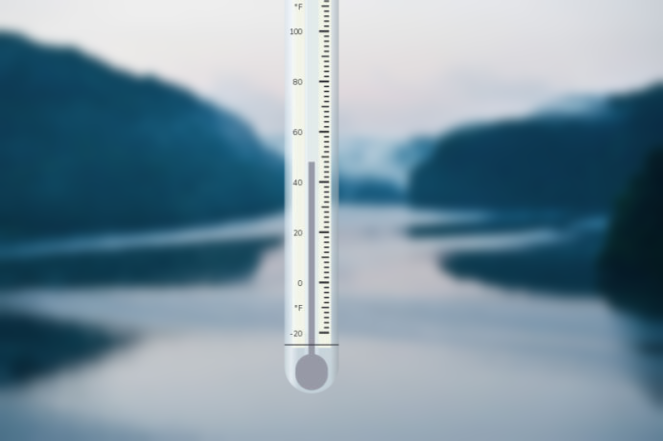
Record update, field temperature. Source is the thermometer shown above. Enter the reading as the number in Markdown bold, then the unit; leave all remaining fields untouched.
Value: **48** °F
